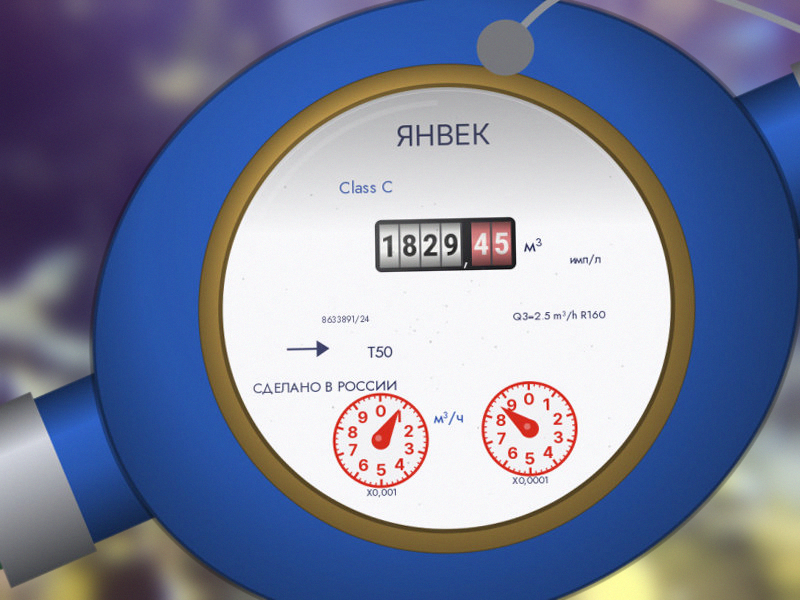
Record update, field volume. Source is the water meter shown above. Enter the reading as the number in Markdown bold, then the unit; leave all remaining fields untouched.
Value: **1829.4508** m³
